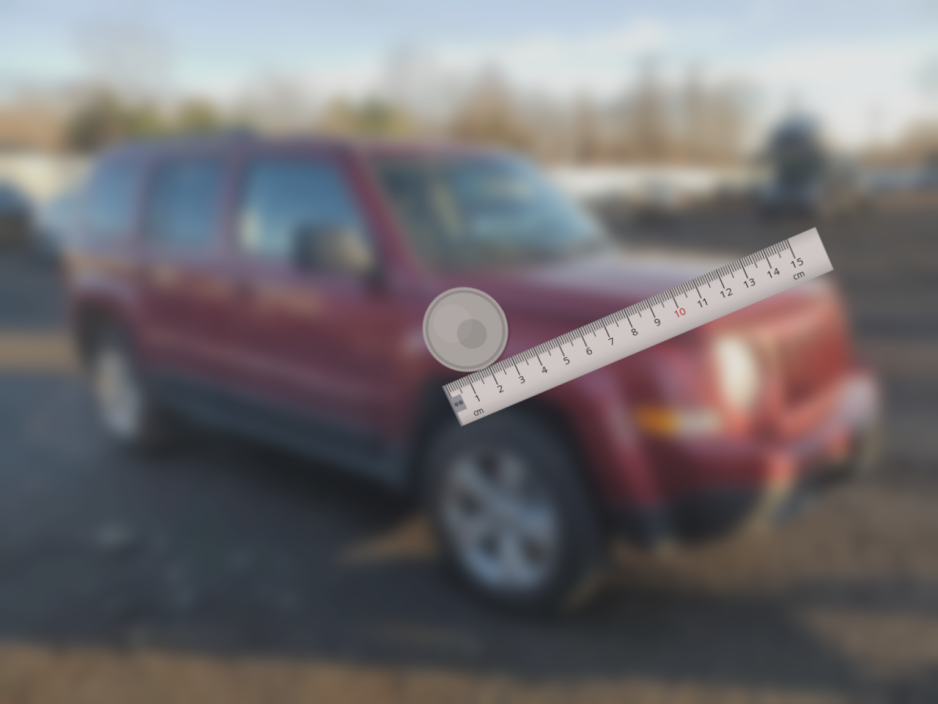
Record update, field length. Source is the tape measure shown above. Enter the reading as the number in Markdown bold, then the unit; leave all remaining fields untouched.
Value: **3.5** cm
